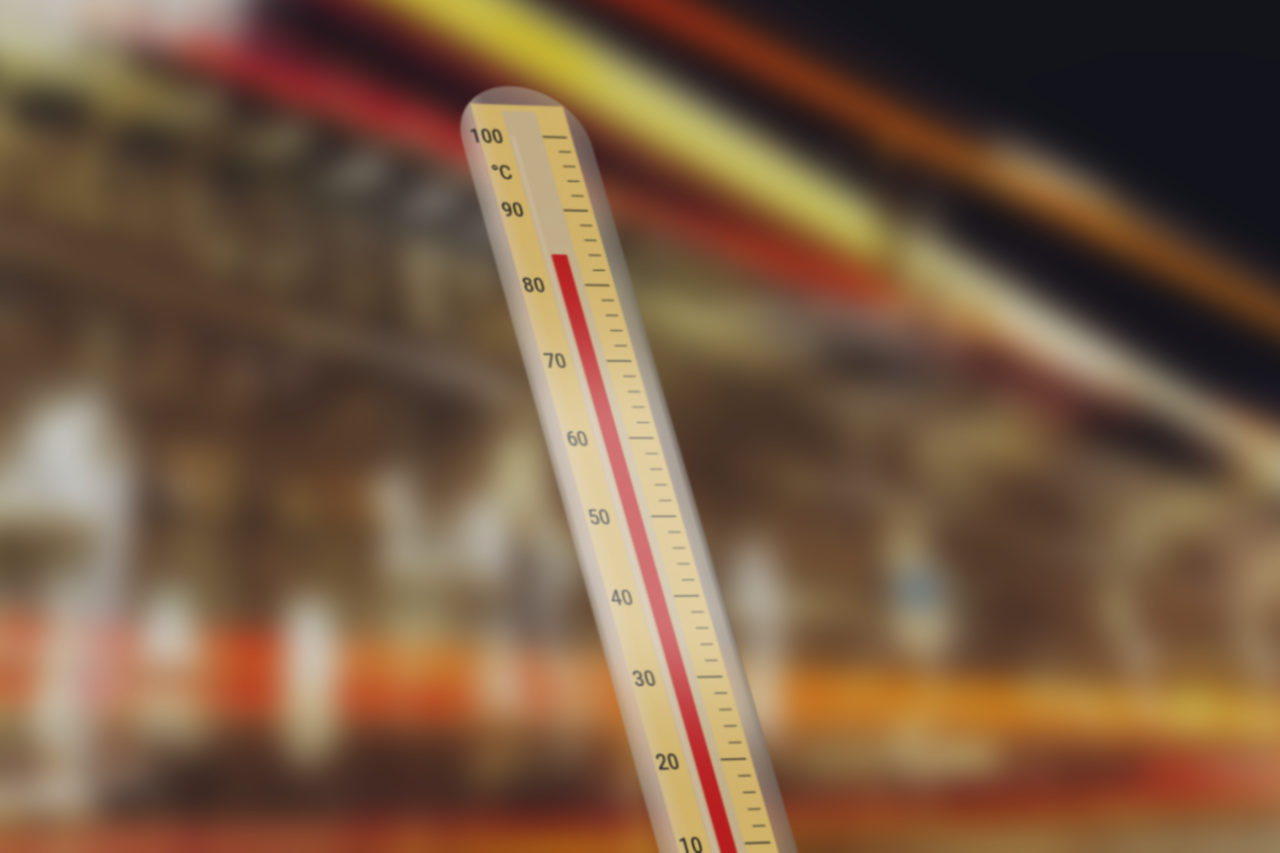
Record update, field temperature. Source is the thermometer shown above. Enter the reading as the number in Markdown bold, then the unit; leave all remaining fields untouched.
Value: **84** °C
